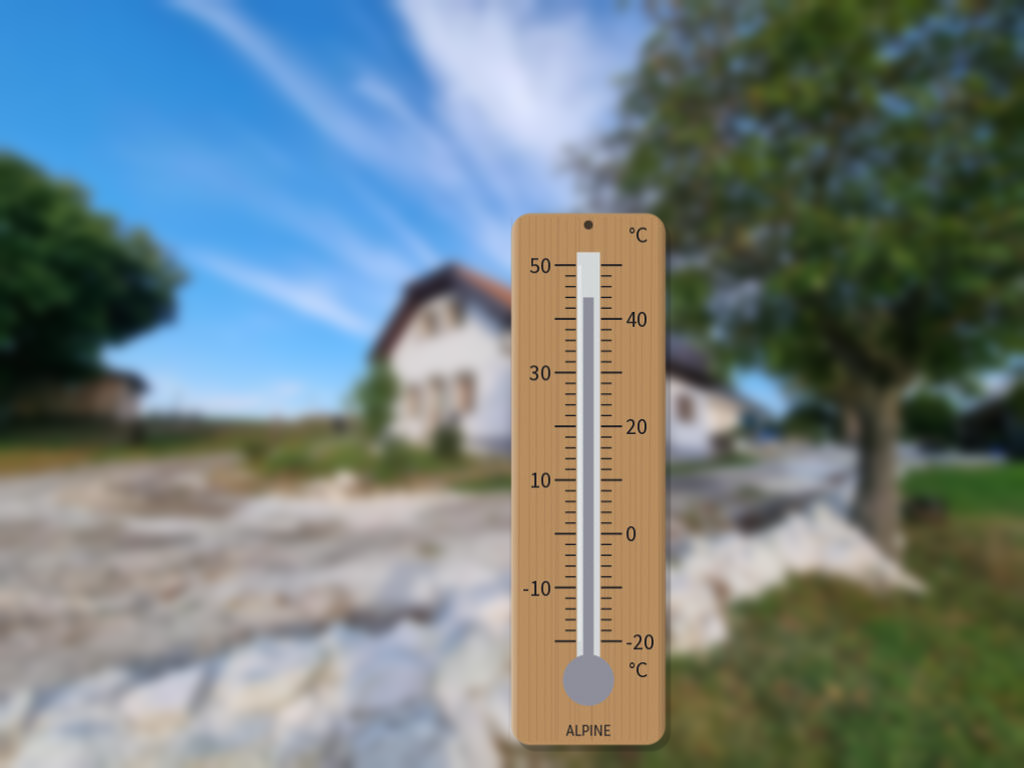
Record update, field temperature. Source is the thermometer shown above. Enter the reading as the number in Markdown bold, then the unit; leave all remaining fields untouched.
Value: **44** °C
